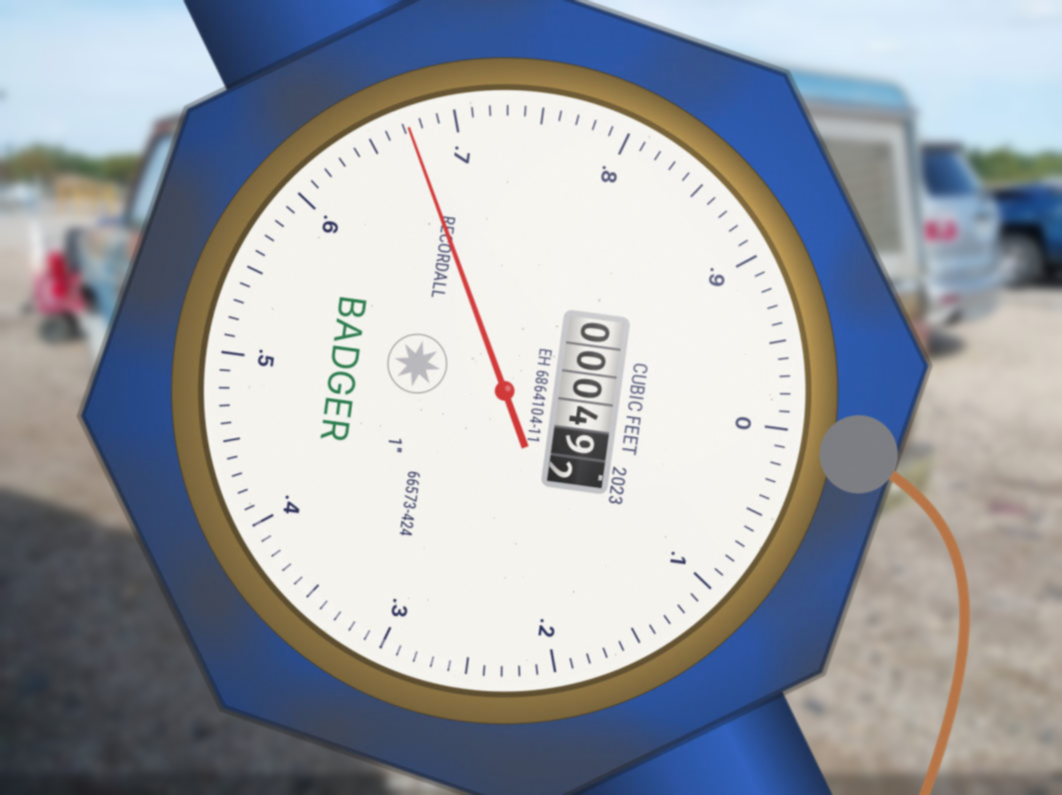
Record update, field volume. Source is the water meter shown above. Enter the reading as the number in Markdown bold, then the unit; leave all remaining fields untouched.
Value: **491.67** ft³
